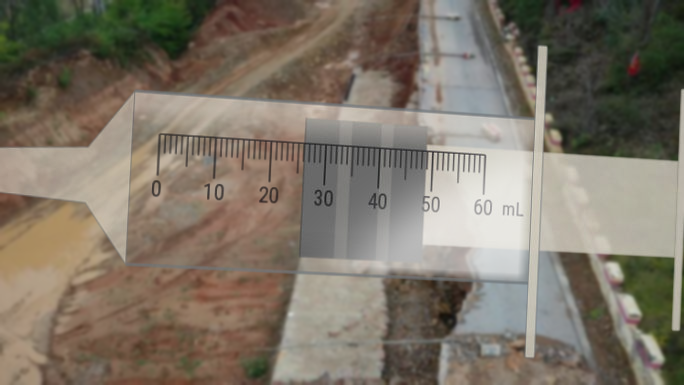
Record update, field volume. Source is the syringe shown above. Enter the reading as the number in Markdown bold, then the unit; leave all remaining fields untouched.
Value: **26** mL
